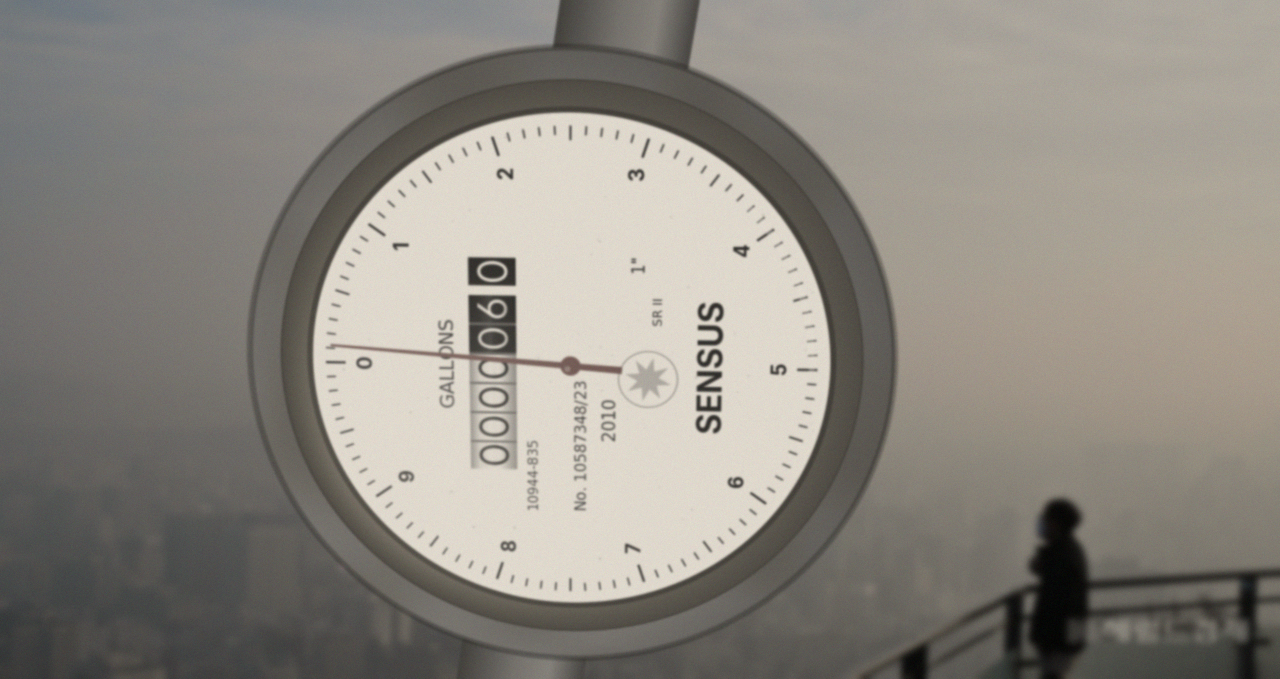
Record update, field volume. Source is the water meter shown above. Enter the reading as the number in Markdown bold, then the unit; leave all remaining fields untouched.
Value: **60.1** gal
